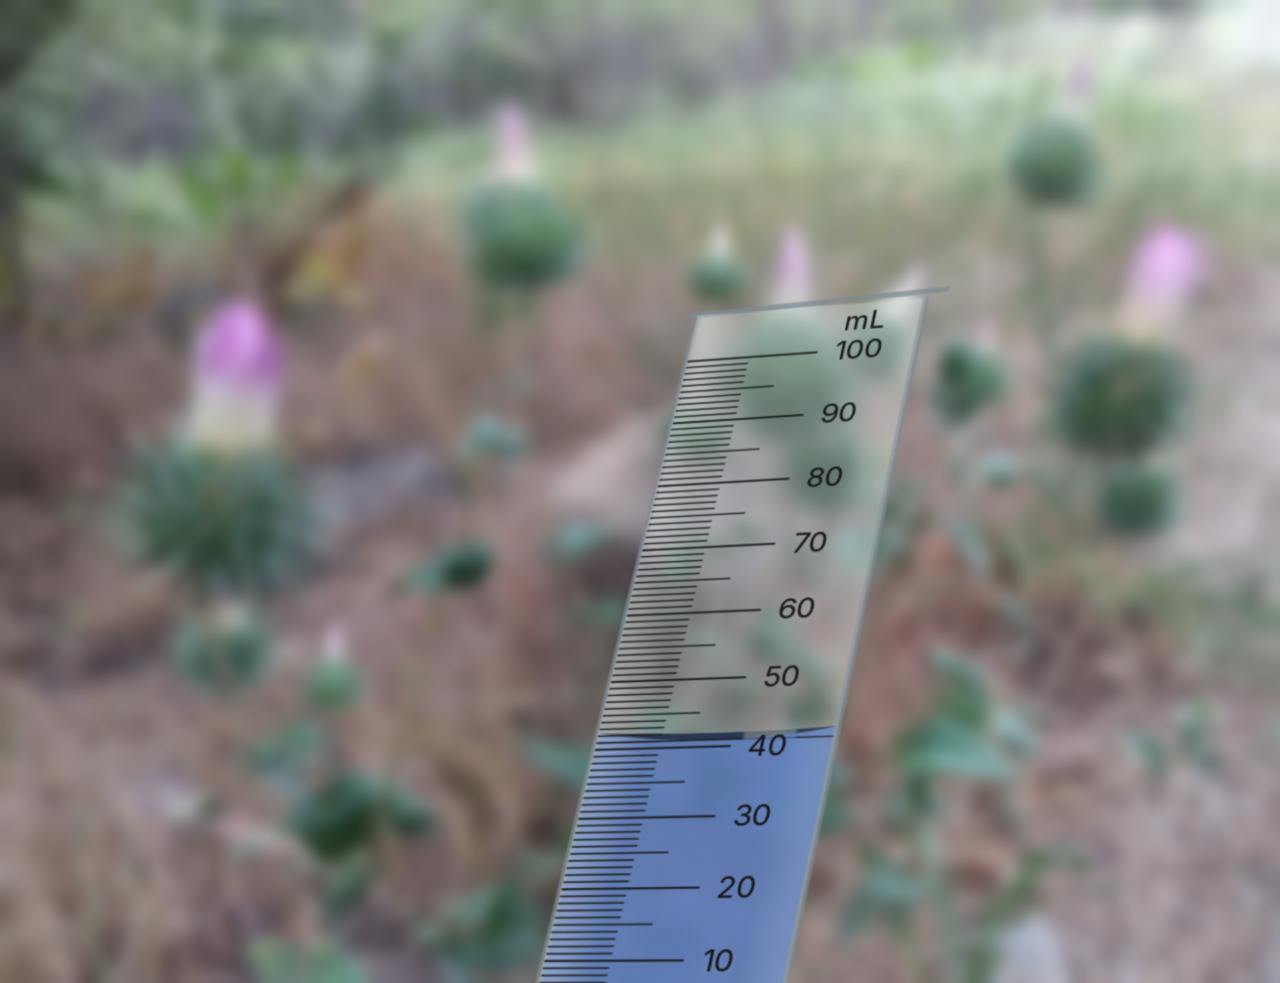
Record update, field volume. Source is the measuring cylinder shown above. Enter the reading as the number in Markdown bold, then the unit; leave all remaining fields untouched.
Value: **41** mL
